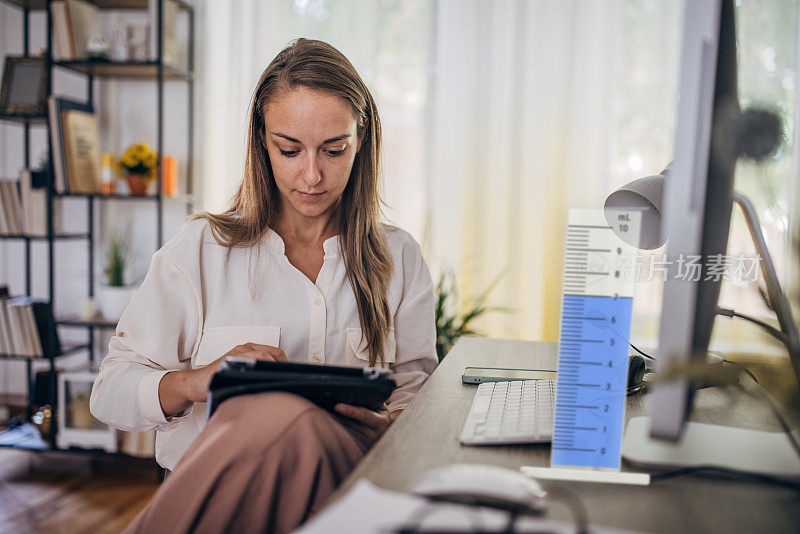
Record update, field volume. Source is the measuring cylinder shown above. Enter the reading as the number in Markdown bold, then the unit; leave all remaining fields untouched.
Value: **7** mL
